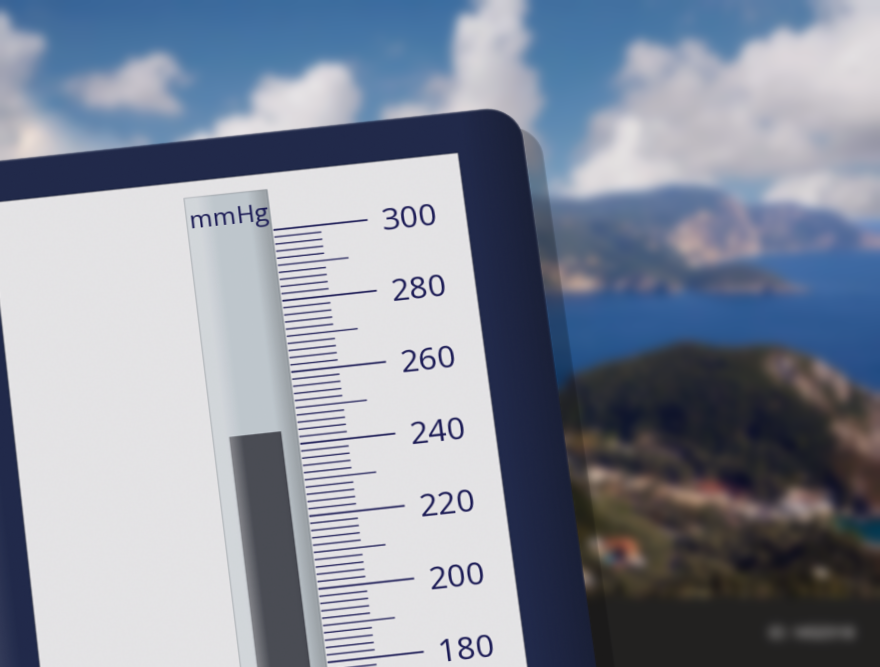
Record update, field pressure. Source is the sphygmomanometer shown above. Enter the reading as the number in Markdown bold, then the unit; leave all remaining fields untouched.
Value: **244** mmHg
